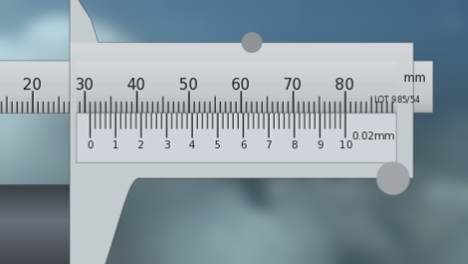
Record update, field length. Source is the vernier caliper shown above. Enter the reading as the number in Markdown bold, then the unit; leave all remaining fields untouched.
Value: **31.0** mm
